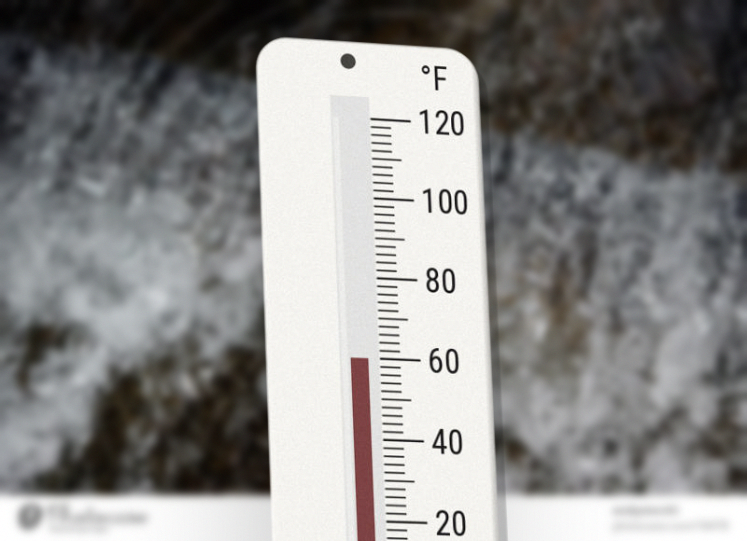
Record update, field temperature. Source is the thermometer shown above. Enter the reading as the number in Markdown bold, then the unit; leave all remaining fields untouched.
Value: **60** °F
